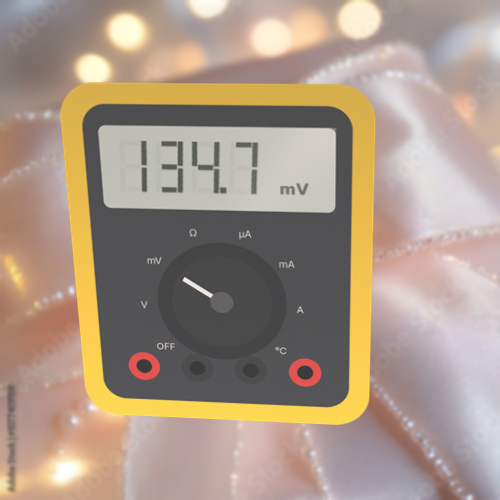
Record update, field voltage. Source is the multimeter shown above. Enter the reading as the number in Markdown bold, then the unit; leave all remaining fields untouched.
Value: **134.7** mV
